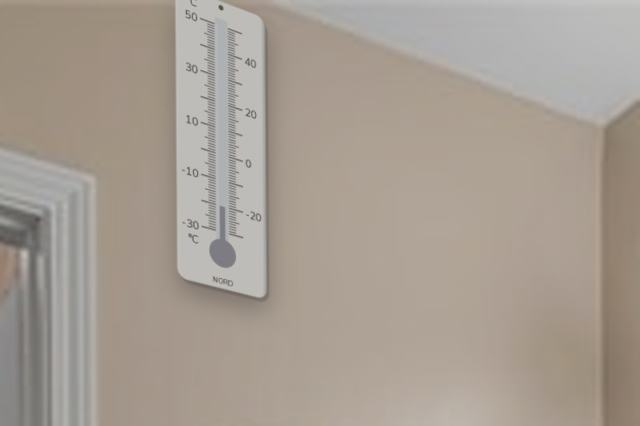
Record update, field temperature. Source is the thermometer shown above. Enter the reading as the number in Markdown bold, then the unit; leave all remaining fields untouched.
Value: **-20** °C
